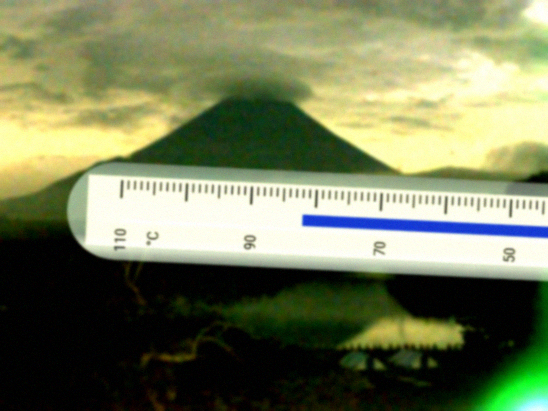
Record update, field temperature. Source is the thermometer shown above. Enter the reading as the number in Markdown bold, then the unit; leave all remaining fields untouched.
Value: **82** °C
